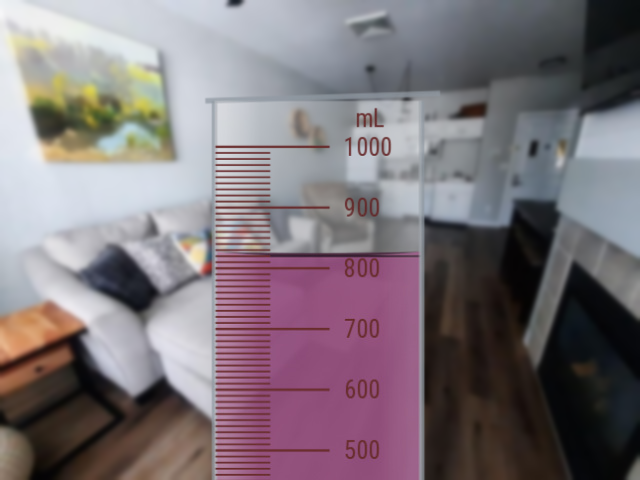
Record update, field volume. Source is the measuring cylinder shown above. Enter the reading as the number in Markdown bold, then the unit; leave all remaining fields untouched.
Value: **820** mL
